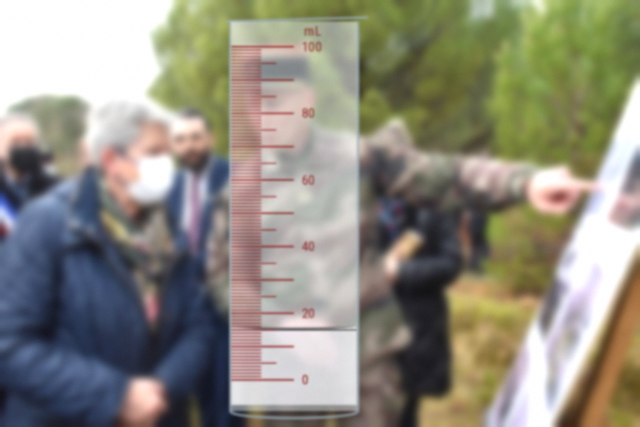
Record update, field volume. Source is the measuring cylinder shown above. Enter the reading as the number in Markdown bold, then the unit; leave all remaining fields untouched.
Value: **15** mL
